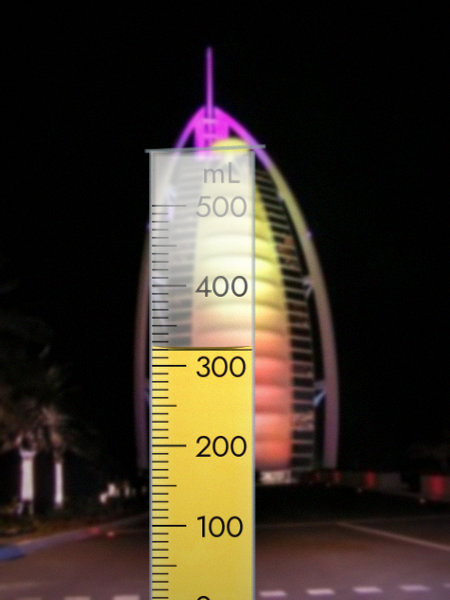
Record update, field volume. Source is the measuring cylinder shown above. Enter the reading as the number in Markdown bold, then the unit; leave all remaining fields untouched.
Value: **320** mL
